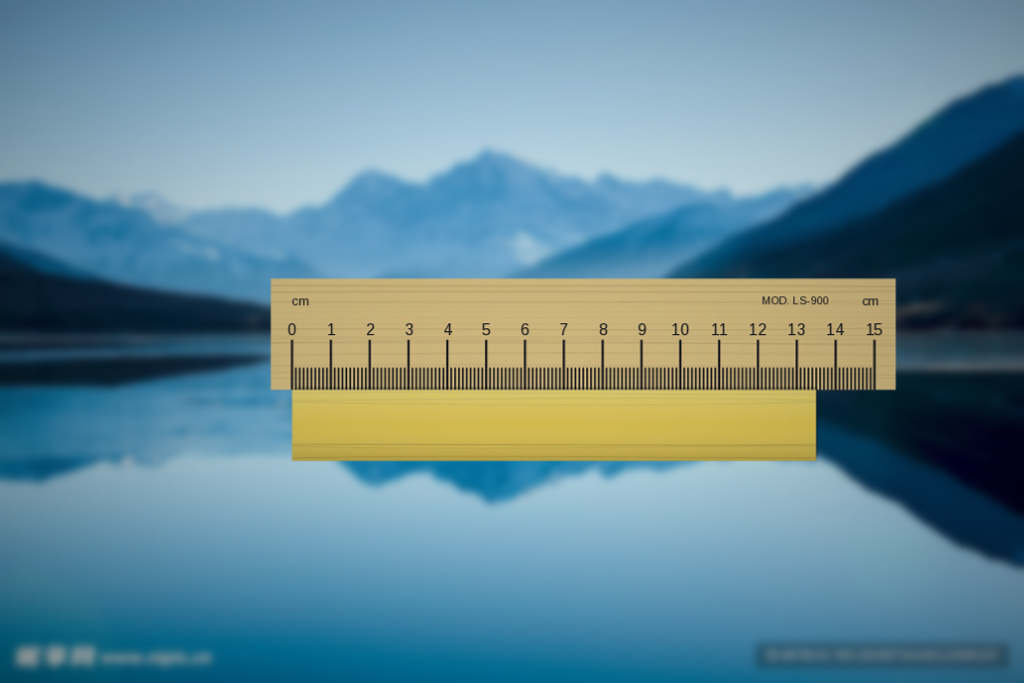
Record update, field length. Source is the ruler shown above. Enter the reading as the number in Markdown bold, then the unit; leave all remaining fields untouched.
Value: **13.5** cm
